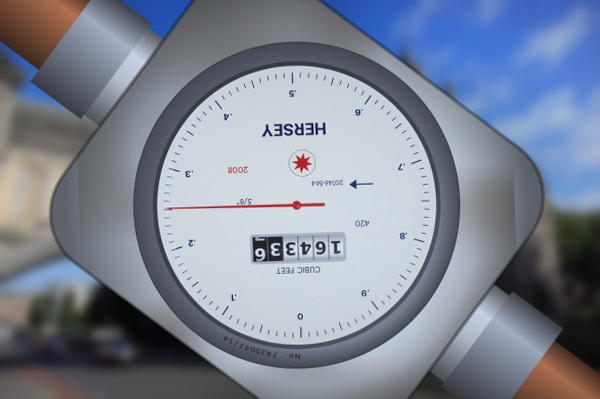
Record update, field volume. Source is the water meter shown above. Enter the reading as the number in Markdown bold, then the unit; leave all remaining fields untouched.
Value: **164336.25** ft³
